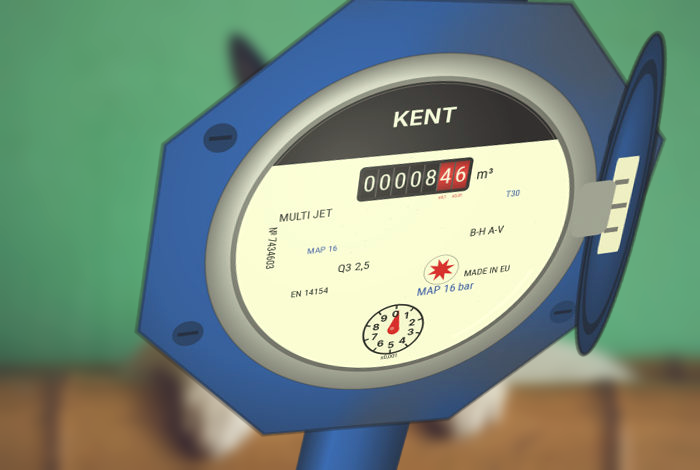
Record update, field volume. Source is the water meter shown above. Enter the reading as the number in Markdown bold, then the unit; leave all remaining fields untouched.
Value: **8.460** m³
